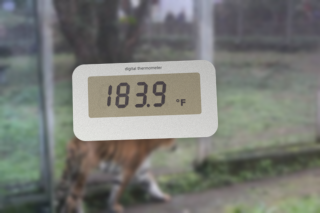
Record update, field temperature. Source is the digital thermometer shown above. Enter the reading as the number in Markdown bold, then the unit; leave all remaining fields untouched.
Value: **183.9** °F
